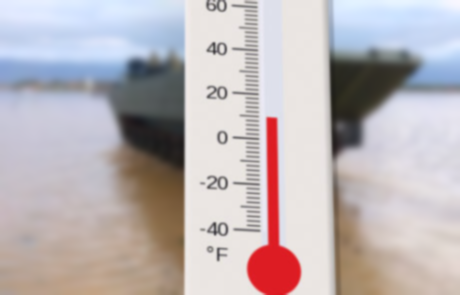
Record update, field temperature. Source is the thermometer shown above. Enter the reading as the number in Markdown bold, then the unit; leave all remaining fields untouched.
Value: **10** °F
